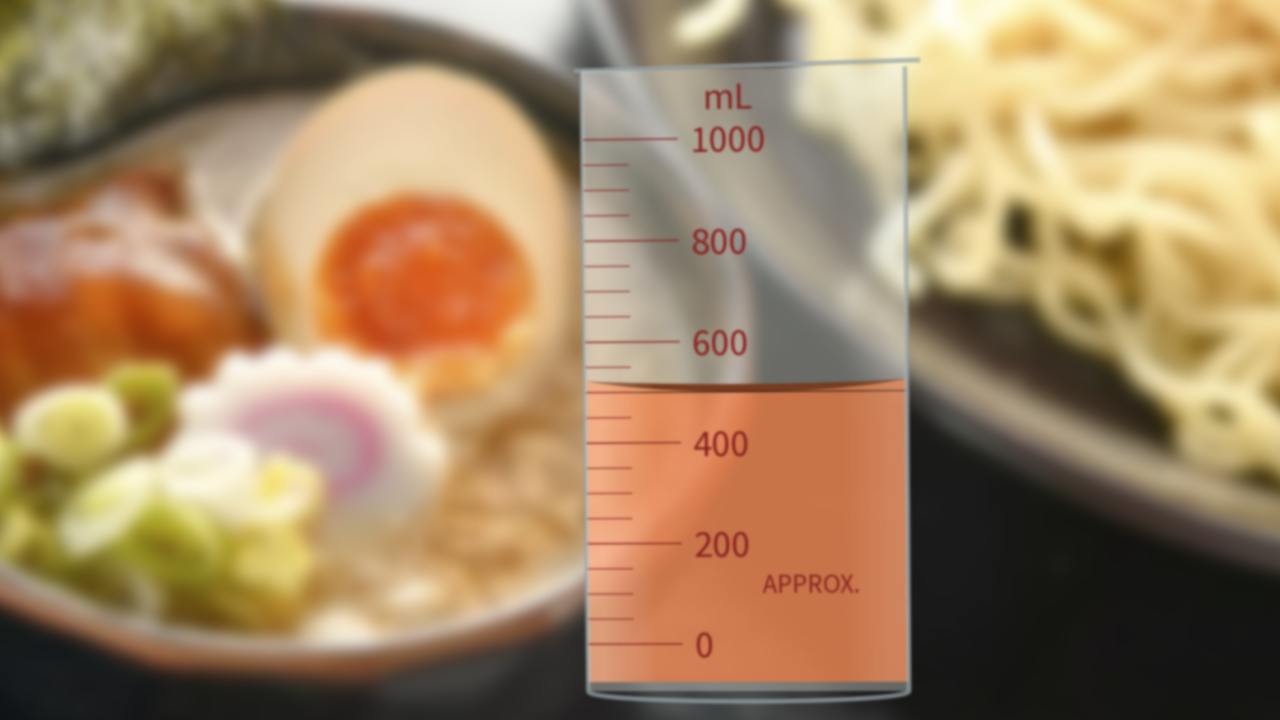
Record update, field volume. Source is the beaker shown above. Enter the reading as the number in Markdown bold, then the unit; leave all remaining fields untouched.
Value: **500** mL
